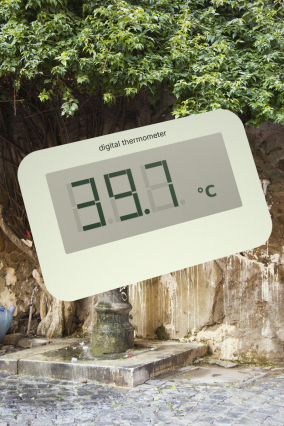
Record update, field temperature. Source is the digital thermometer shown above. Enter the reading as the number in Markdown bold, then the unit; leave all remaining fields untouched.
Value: **39.7** °C
